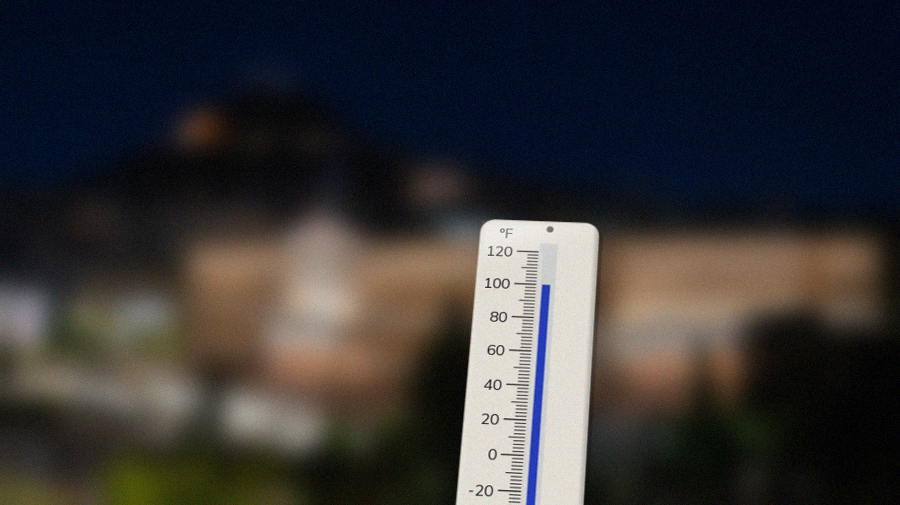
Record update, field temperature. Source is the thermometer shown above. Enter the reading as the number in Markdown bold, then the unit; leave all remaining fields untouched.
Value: **100** °F
